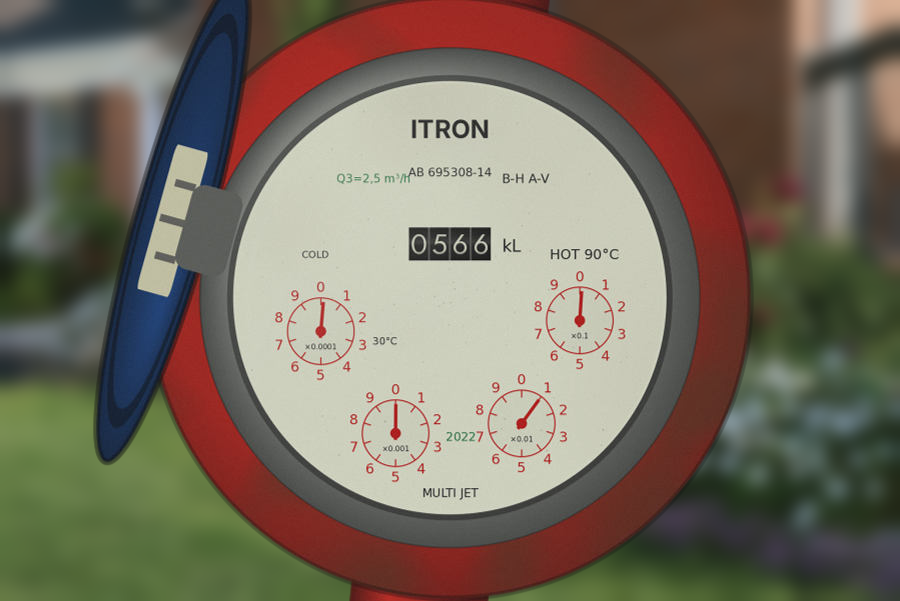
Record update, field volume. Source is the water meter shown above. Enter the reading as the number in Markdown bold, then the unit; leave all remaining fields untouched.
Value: **566.0100** kL
